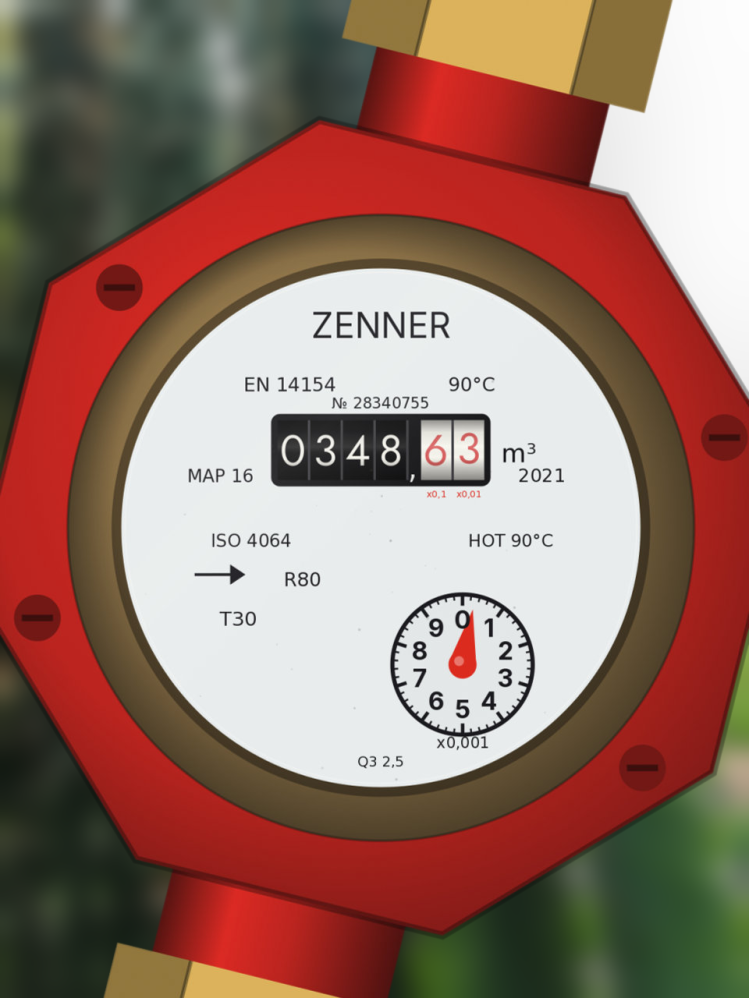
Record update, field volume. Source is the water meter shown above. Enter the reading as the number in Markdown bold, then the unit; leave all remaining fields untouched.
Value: **348.630** m³
